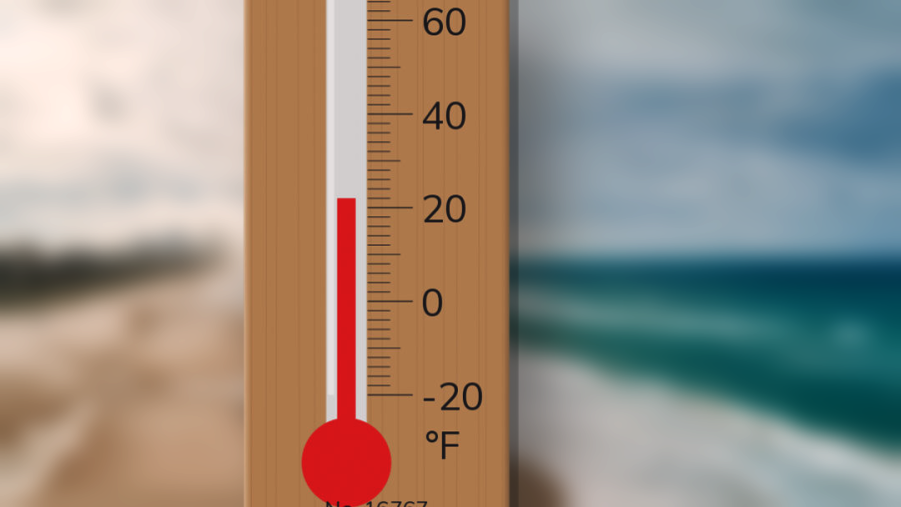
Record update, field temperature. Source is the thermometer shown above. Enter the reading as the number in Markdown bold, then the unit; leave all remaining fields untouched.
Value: **22** °F
